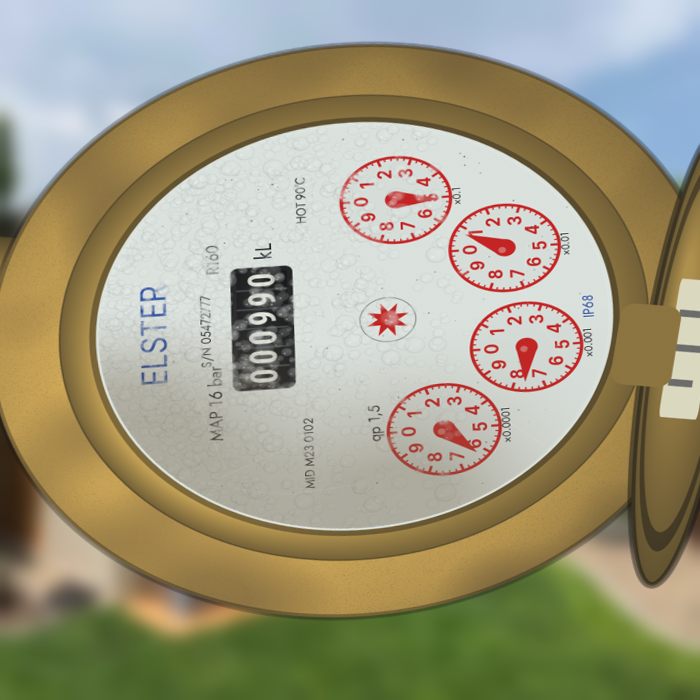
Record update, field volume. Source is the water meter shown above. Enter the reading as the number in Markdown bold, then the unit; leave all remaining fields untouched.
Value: **990.5076** kL
